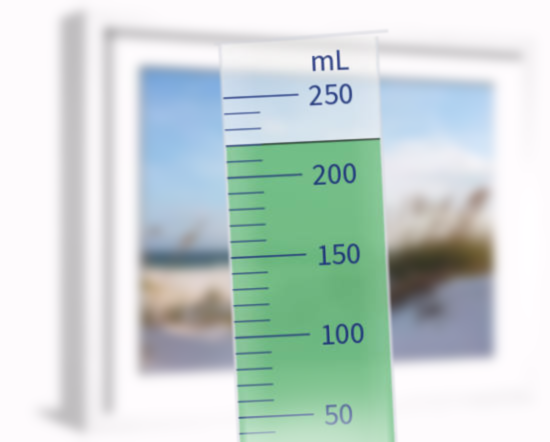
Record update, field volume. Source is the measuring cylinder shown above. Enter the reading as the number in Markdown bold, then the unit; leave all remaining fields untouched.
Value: **220** mL
